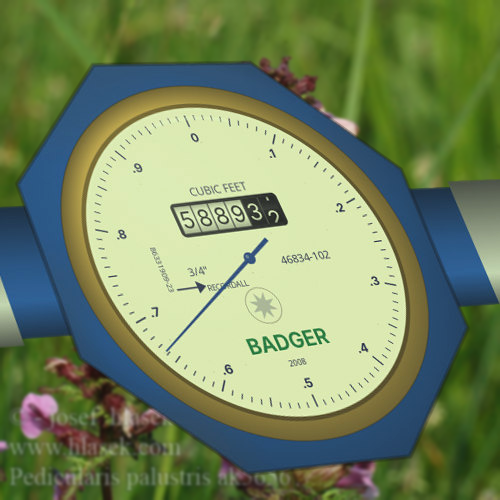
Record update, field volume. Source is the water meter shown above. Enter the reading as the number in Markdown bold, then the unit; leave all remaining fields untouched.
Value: **588931.66** ft³
